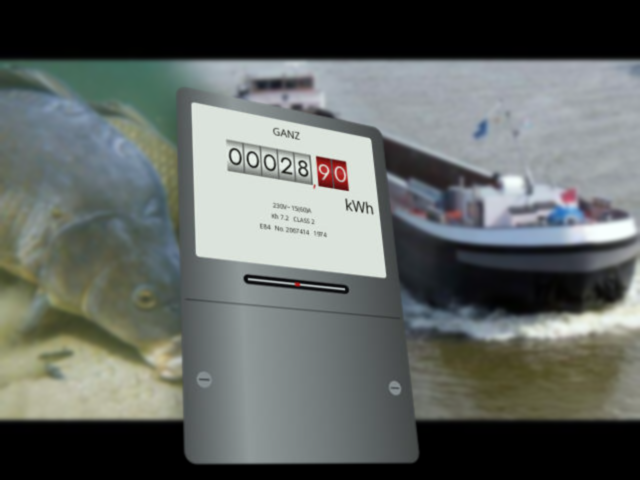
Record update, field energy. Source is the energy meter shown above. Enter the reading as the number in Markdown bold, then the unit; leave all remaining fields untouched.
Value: **28.90** kWh
